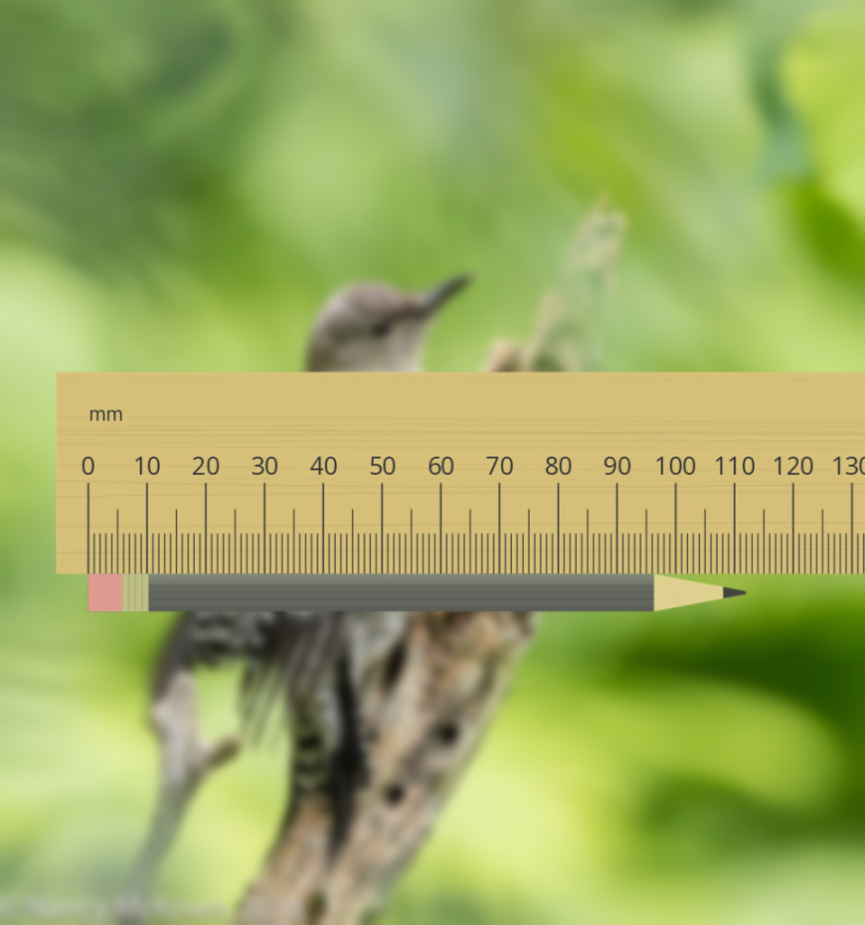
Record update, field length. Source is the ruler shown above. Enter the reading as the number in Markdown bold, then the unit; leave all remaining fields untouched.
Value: **112** mm
